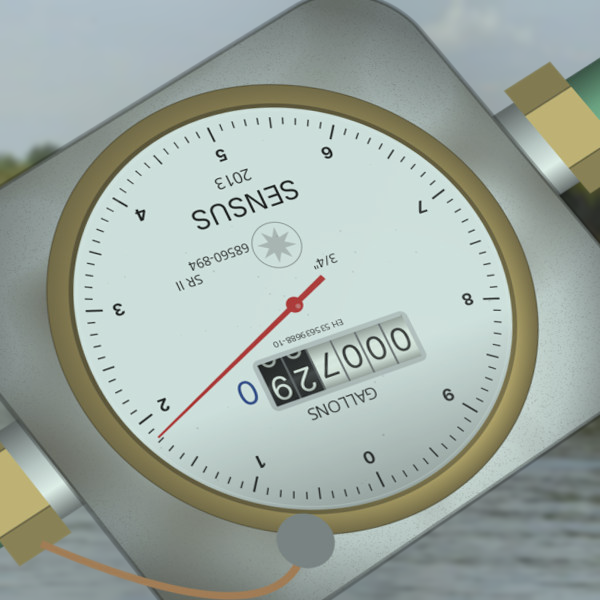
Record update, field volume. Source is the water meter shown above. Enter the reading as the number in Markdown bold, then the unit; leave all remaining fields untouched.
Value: **7291.8** gal
